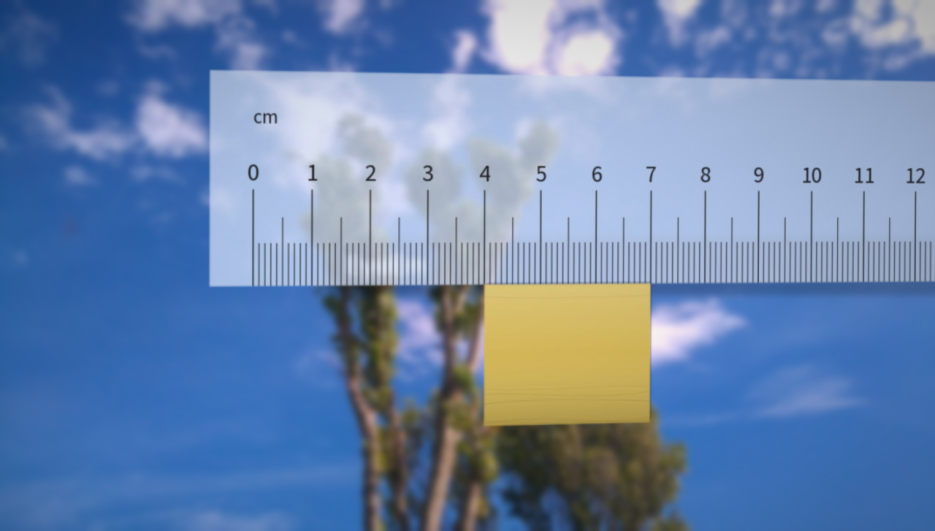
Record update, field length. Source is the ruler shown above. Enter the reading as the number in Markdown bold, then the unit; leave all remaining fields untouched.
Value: **3** cm
